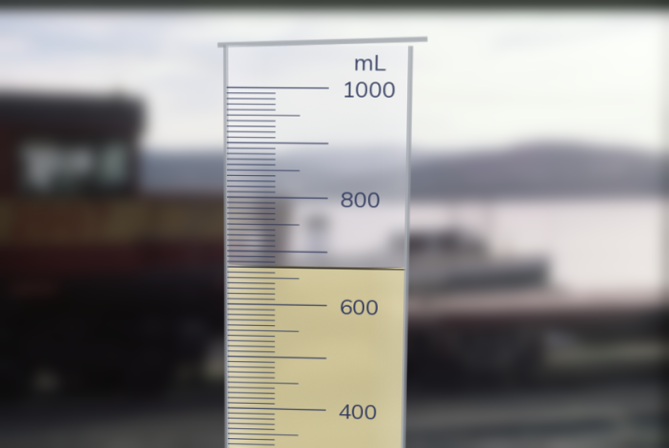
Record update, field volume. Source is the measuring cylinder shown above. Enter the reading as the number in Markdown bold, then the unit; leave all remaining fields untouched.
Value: **670** mL
